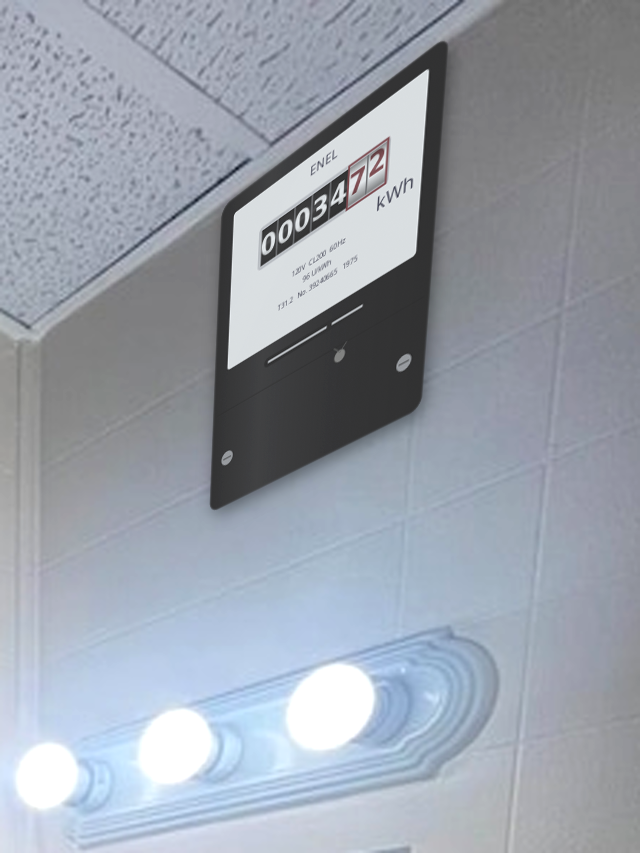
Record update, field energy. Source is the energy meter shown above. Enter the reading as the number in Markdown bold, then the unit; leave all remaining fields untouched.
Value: **34.72** kWh
